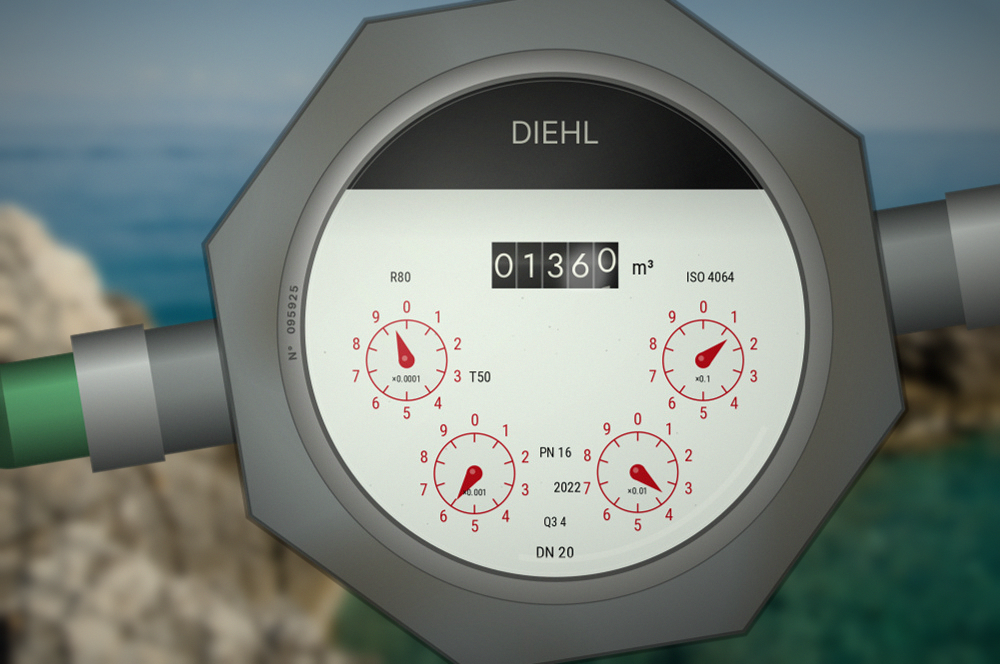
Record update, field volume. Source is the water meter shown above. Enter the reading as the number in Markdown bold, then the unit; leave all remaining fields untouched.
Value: **1360.1359** m³
